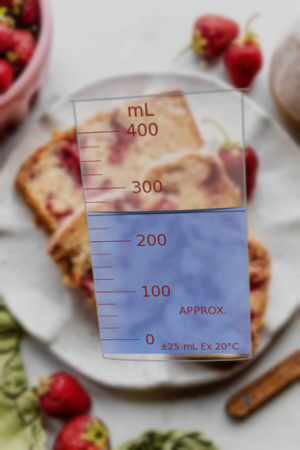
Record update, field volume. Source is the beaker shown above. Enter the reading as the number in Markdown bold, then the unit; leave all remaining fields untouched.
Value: **250** mL
